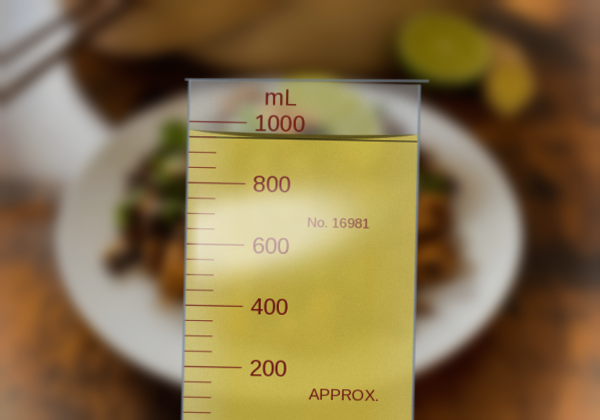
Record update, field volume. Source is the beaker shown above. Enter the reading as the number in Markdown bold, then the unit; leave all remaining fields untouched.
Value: **950** mL
